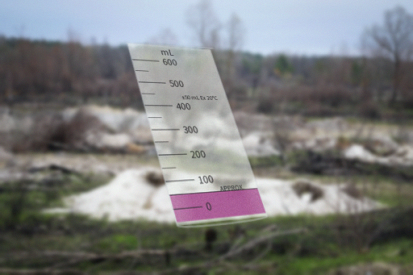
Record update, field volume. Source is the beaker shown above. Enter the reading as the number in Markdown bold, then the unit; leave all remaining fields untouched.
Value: **50** mL
